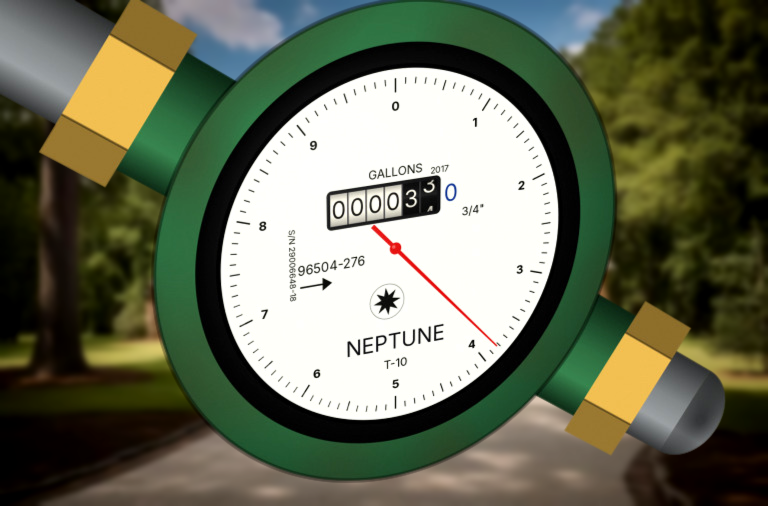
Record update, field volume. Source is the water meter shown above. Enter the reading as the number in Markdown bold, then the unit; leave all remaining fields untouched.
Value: **333.8** gal
